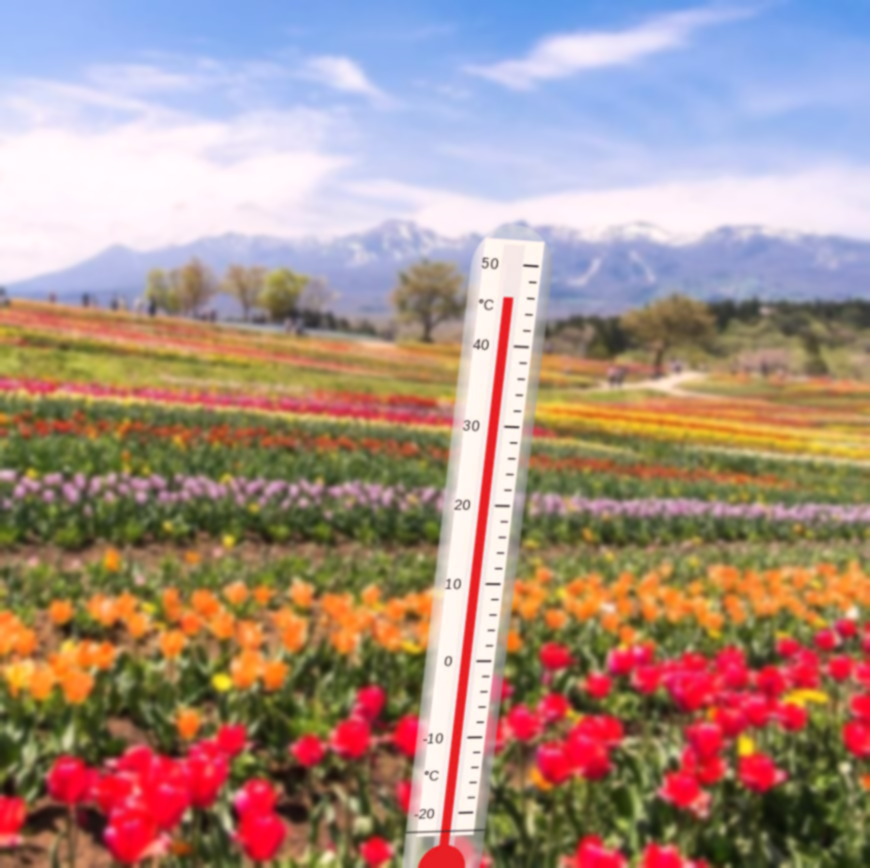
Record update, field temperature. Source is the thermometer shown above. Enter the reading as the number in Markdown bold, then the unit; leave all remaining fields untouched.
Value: **46** °C
